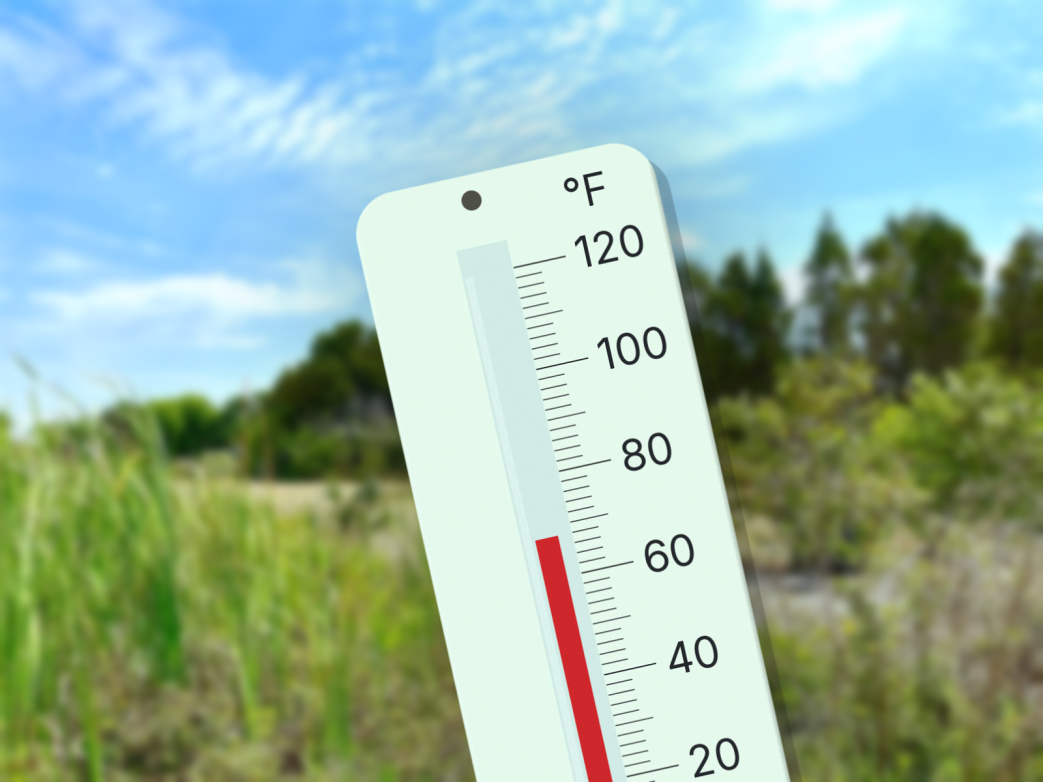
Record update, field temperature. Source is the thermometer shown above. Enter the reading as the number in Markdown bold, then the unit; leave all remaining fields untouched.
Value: **68** °F
